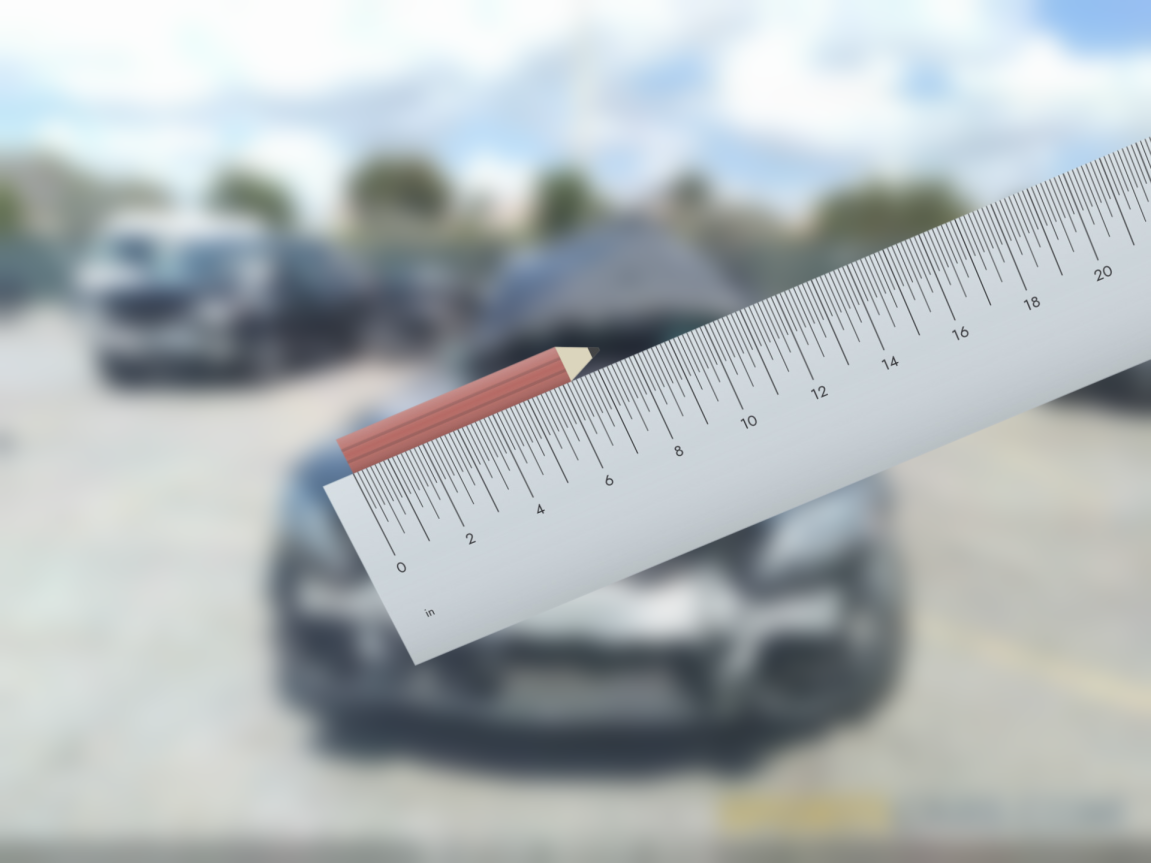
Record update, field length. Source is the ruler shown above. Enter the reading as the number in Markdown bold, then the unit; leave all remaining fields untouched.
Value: **7.25** in
